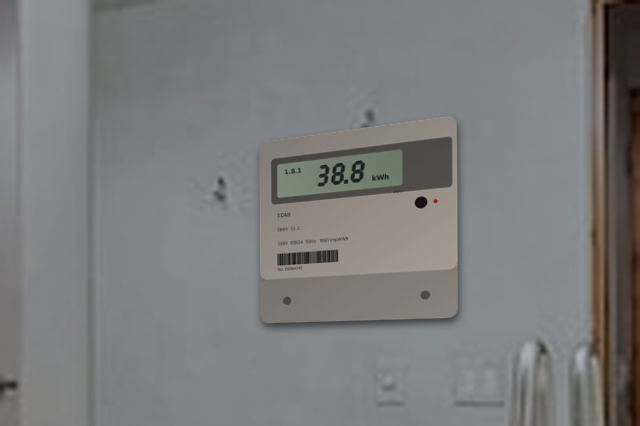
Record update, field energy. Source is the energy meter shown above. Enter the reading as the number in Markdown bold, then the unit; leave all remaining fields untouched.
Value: **38.8** kWh
